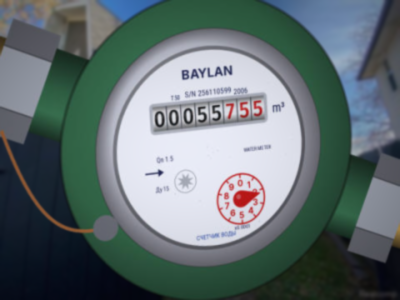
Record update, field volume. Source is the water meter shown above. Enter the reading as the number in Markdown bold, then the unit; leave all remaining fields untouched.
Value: **55.7552** m³
